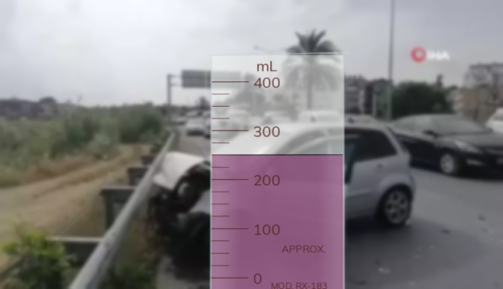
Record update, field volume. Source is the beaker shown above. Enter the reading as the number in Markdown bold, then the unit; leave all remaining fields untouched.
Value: **250** mL
